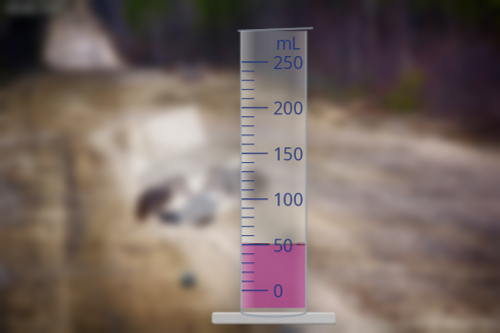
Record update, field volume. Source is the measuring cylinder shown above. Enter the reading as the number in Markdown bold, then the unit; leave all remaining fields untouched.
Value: **50** mL
